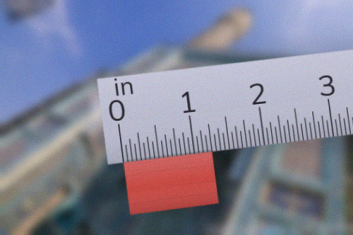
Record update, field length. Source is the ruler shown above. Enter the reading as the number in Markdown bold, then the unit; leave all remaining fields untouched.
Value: **1.25** in
